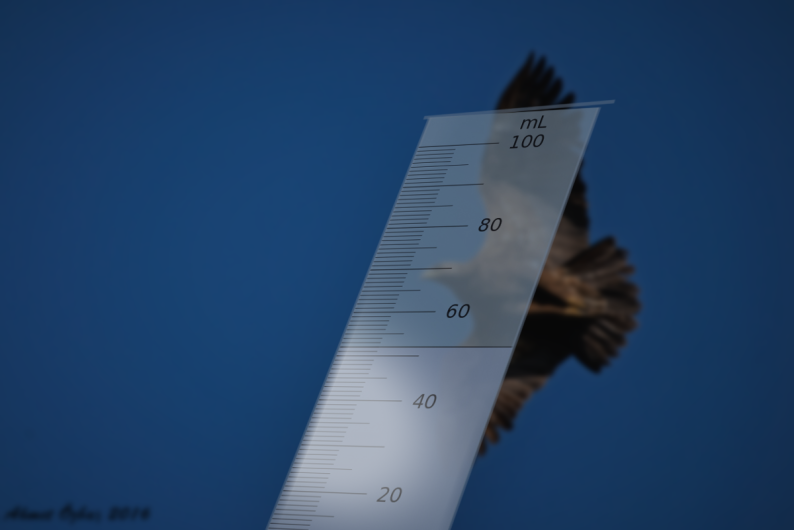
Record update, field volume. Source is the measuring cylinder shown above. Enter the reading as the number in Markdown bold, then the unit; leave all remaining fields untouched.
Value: **52** mL
